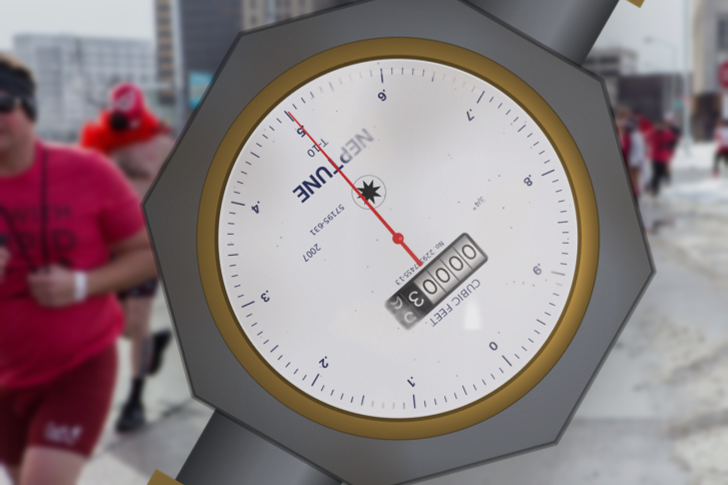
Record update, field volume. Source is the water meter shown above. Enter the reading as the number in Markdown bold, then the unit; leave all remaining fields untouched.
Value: **35.50** ft³
